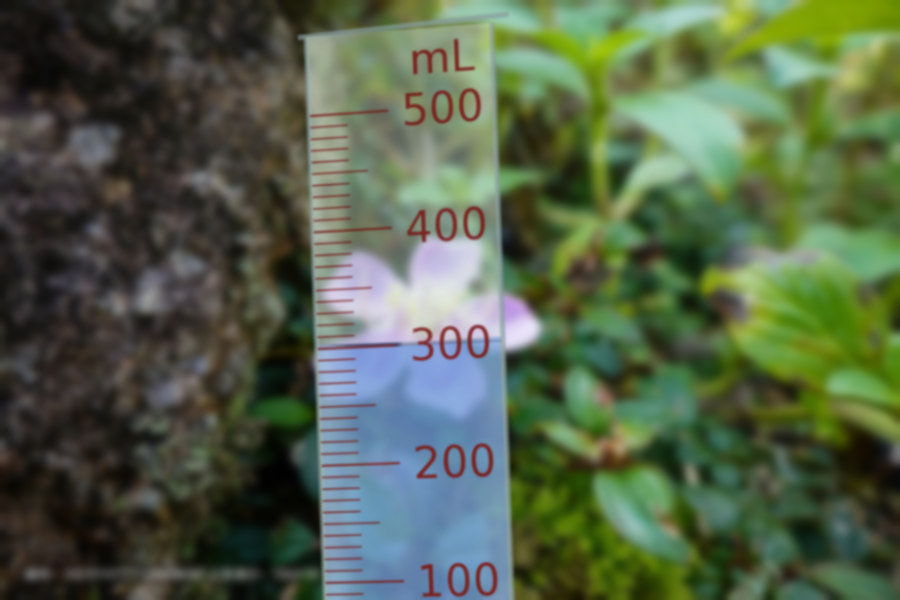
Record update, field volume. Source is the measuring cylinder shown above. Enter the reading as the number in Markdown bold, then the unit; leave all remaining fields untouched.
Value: **300** mL
